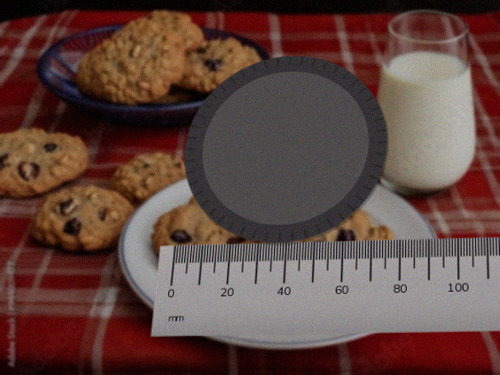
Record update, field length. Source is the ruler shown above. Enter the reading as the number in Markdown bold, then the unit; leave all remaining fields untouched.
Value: **75** mm
